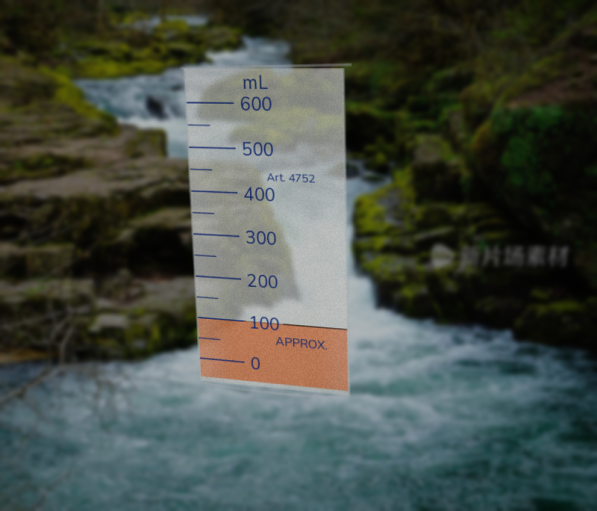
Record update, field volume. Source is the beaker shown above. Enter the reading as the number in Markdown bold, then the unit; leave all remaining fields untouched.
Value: **100** mL
